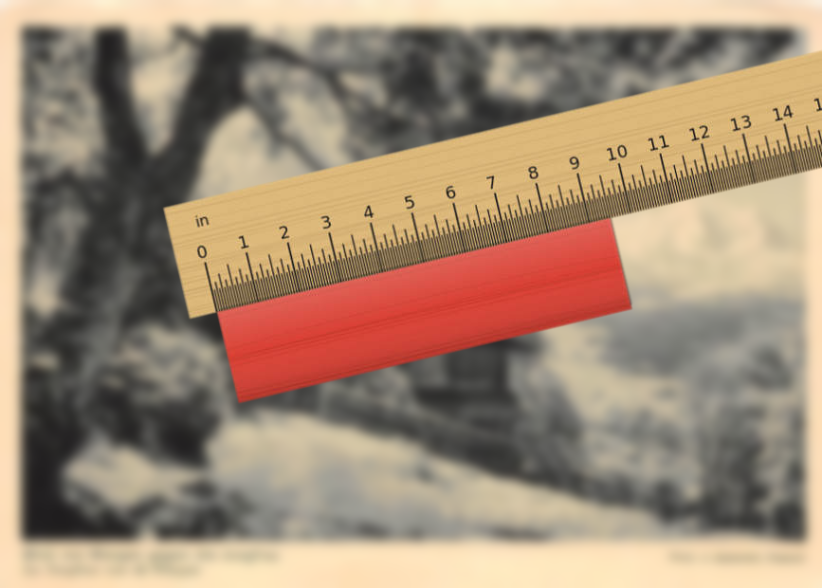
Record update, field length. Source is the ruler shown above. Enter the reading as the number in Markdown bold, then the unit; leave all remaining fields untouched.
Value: **9.5** in
